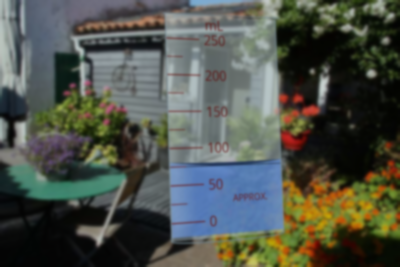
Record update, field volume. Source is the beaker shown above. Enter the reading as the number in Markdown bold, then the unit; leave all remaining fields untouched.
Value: **75** mL
